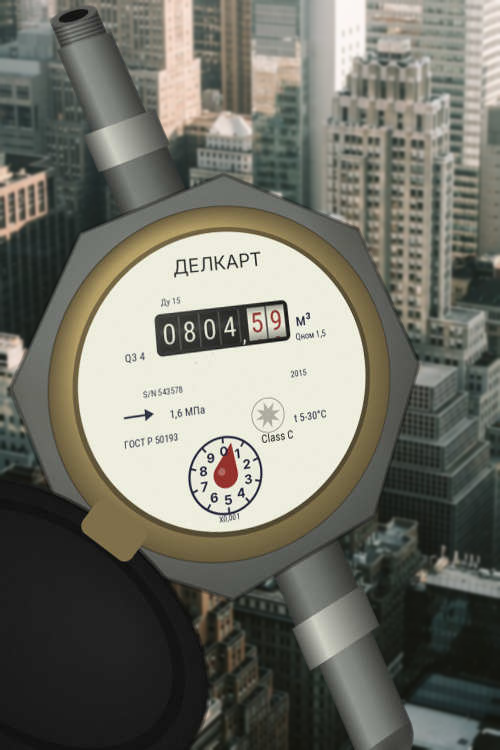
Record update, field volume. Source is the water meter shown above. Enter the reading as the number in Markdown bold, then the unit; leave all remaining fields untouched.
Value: **804.590** m³
